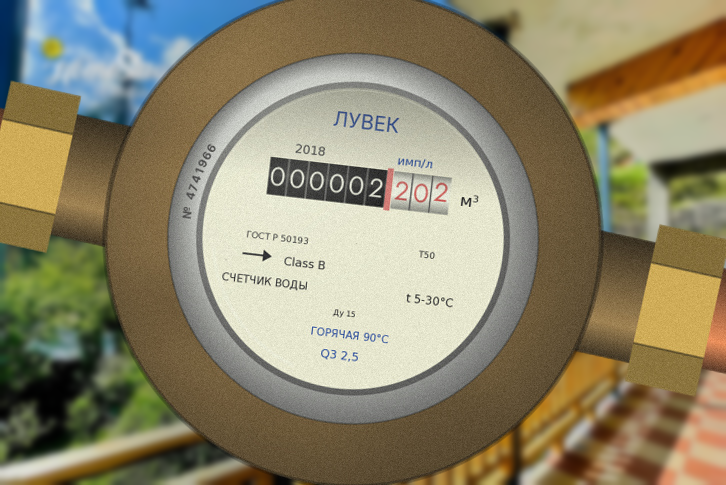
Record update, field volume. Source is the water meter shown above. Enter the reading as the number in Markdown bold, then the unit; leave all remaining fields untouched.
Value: **2.202** m³
